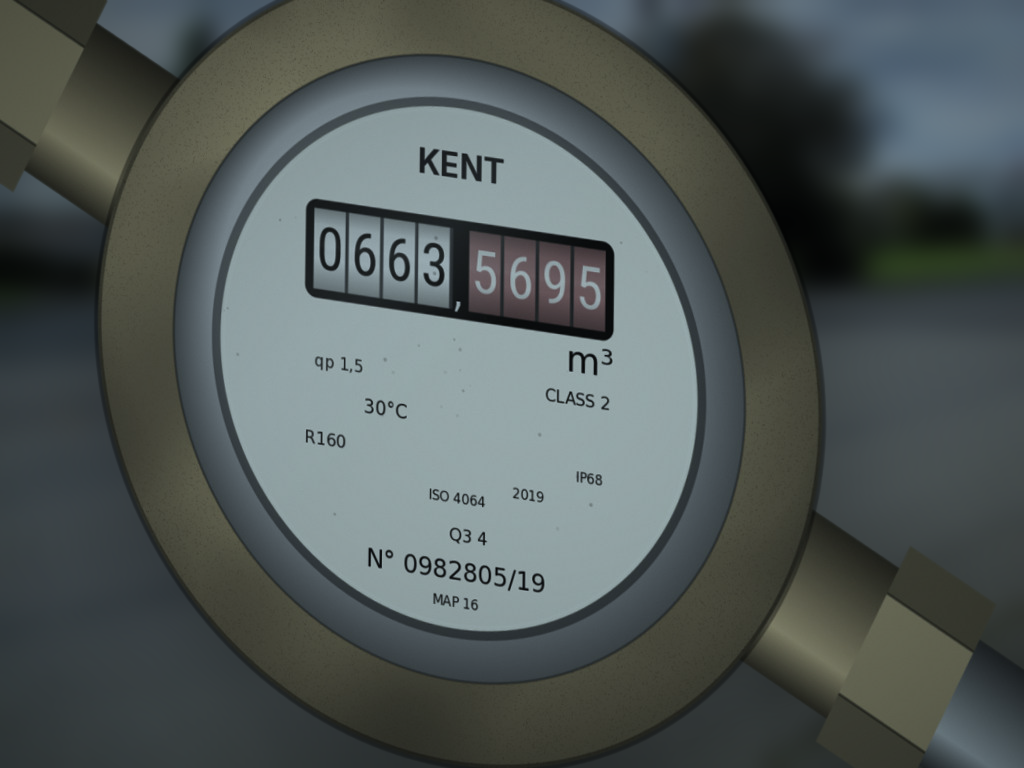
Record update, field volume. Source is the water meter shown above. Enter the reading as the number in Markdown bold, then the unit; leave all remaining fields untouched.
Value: **663.5695** m³
